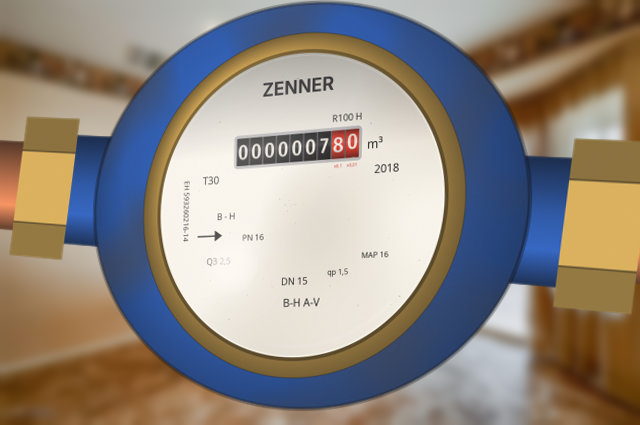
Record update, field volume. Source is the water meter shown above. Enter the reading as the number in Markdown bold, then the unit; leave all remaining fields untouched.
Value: **7.80** m³
